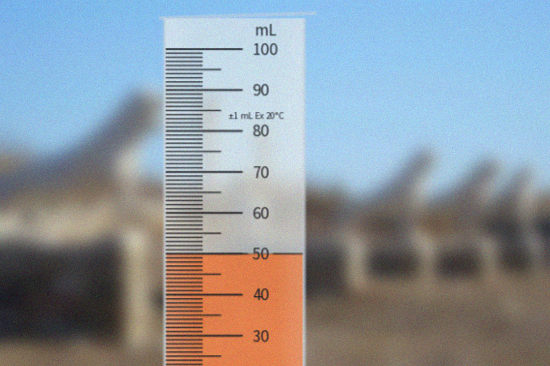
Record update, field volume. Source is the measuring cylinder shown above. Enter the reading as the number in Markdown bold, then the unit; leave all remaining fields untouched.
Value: **50** mL
